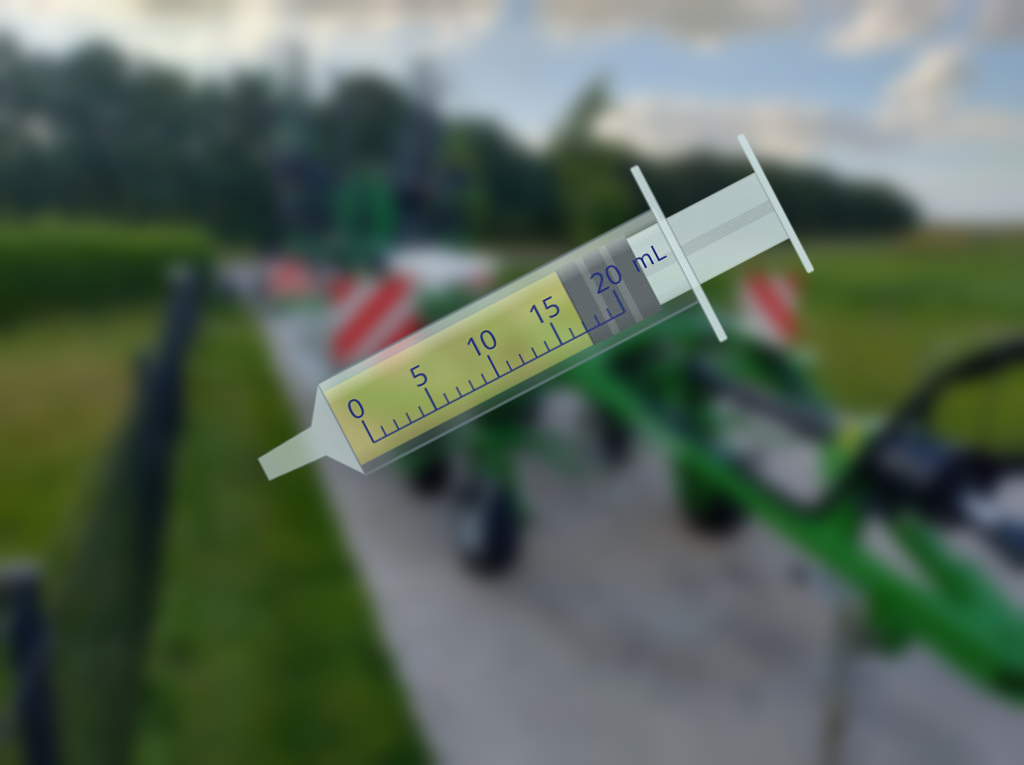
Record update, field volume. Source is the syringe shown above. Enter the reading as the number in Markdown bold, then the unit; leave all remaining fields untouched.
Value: **17** mL
